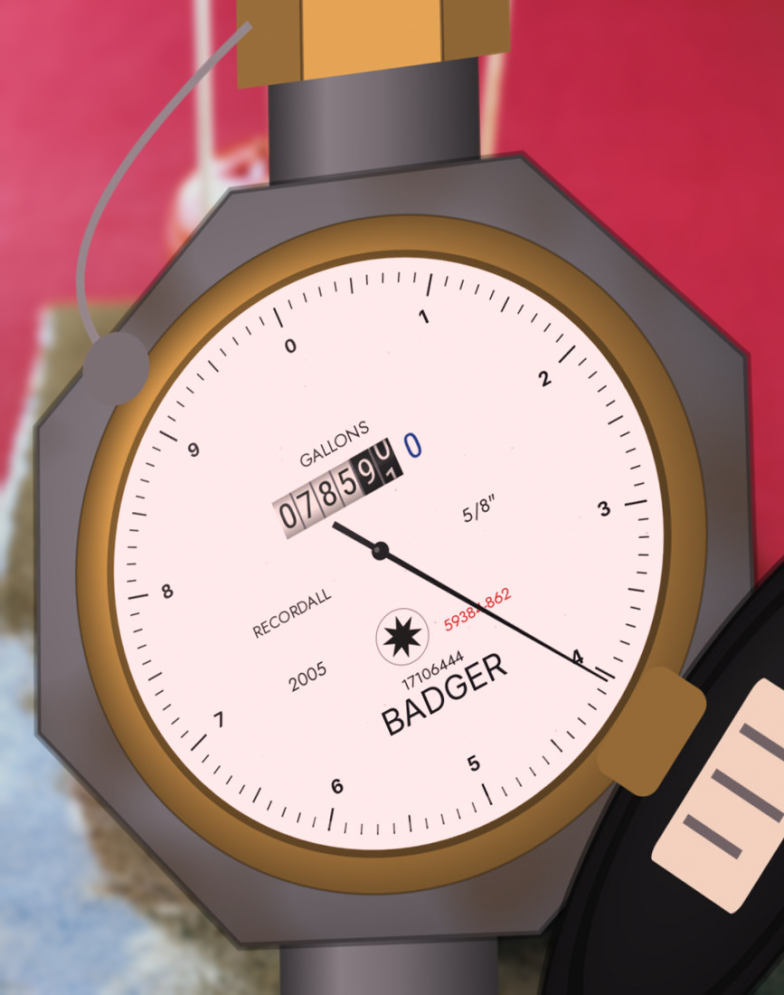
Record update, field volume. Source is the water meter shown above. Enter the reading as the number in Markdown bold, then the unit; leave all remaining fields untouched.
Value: **785904.0** gal
